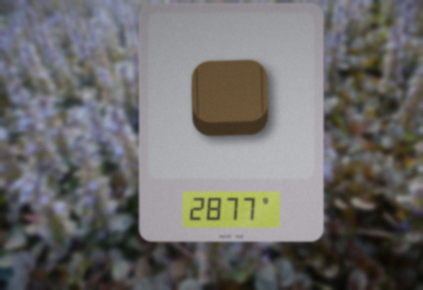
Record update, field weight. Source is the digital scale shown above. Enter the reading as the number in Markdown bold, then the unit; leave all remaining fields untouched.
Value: **2877** g
